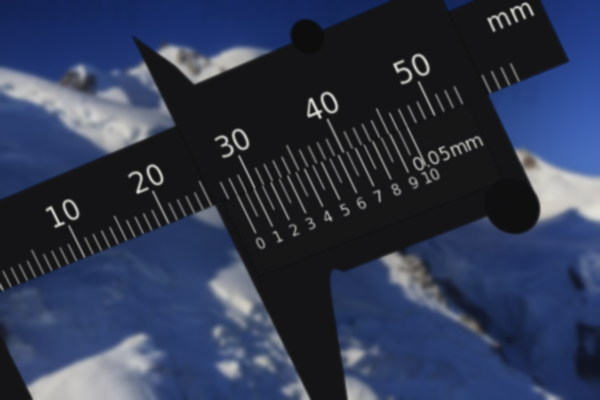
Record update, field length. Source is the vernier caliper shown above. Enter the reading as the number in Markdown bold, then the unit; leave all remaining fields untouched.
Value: **28.0** mm
